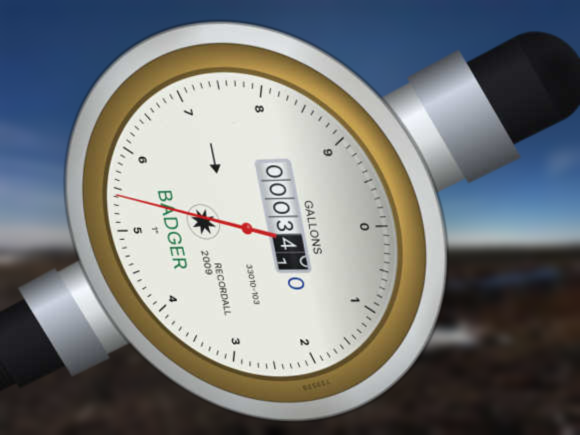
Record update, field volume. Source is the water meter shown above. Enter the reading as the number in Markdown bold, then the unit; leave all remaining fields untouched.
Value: **3405.4** gal
